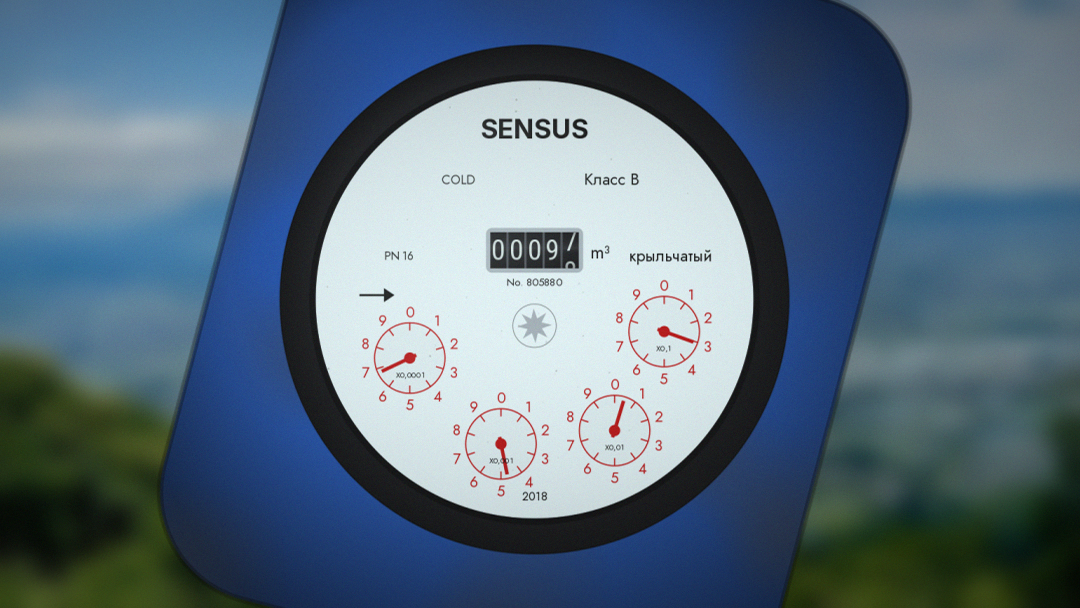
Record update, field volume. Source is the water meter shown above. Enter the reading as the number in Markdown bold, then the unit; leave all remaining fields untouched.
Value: **97.3046** m³
